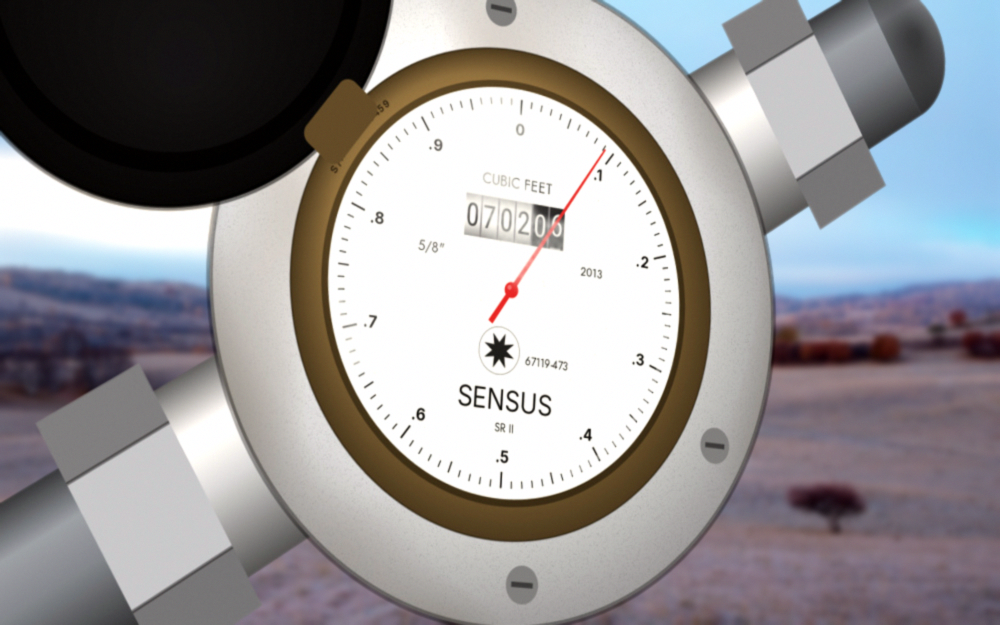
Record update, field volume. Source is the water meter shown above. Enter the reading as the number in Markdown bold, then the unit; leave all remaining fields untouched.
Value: **70206.09** ft³
